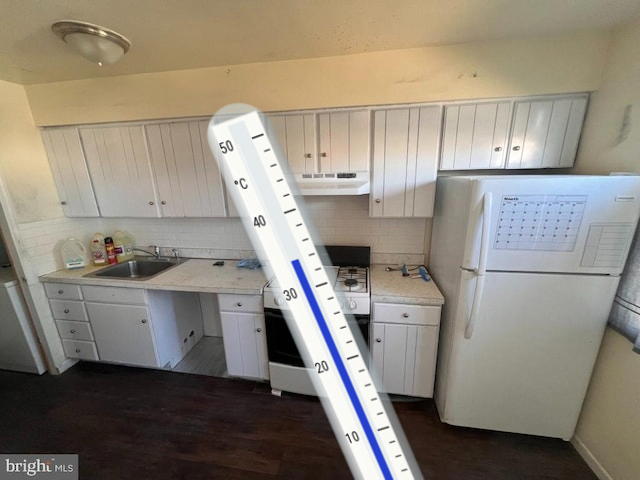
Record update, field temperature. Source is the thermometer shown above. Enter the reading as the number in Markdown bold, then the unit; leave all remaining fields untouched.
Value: **34** °C
